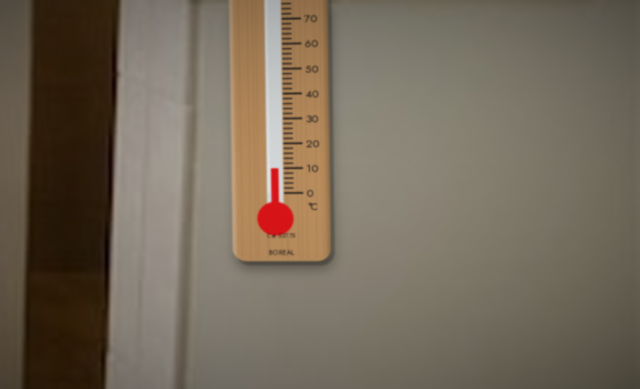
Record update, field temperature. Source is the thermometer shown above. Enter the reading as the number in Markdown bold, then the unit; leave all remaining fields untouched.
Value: **10** °C
